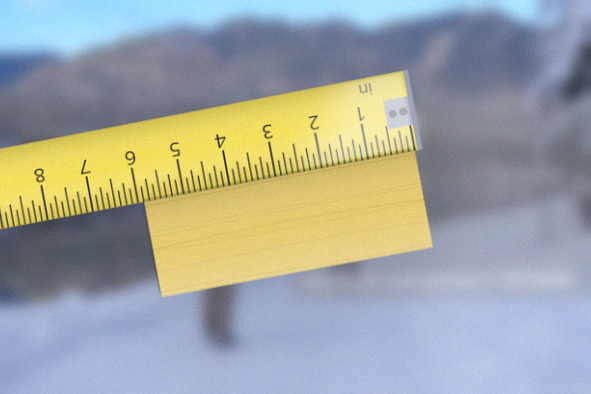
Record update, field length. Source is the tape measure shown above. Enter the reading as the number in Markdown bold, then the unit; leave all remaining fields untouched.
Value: **5.875** in
